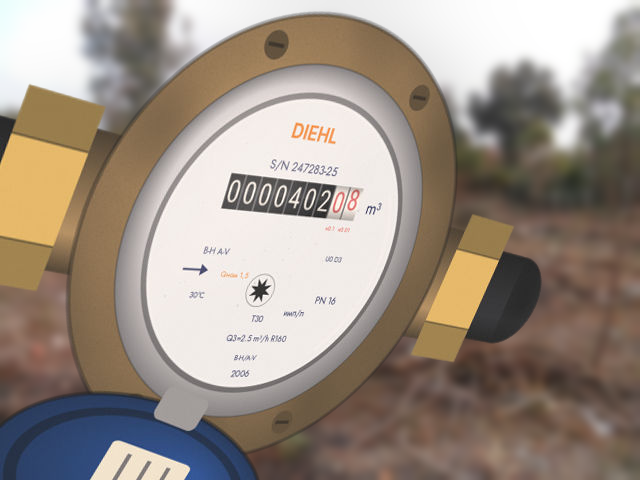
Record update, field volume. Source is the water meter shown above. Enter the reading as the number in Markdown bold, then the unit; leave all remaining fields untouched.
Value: **402.08** m³
